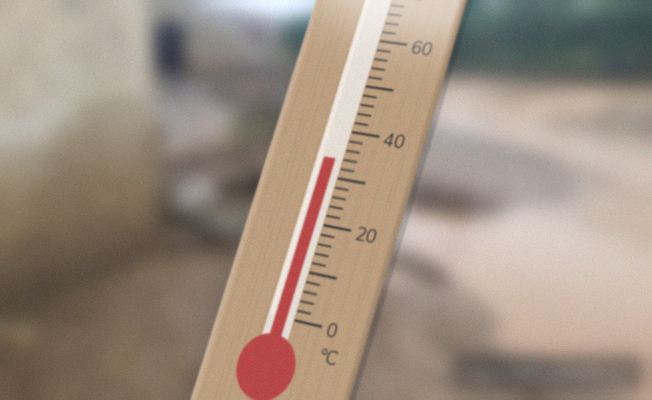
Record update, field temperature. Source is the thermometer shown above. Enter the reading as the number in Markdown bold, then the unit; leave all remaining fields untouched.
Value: **34** °C
